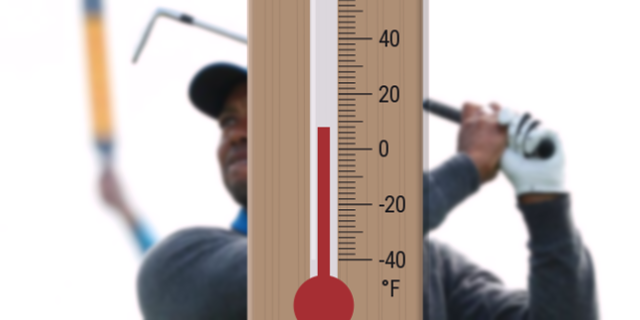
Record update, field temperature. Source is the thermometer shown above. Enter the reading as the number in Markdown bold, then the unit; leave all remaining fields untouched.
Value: **8** °F
